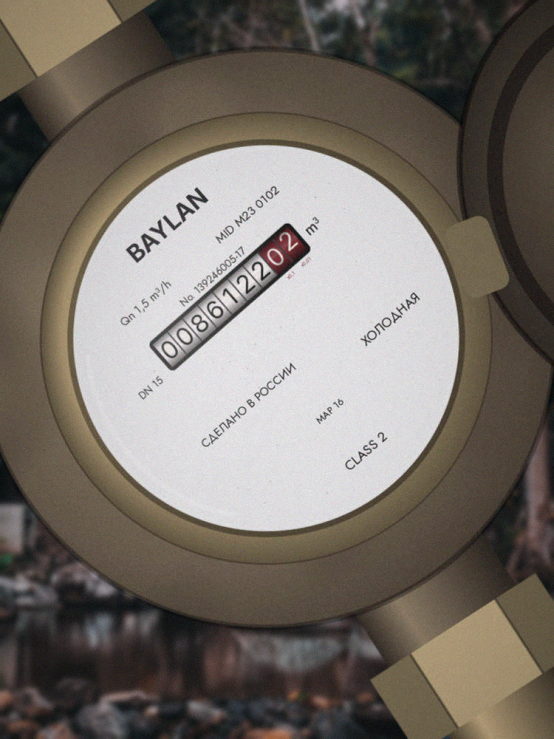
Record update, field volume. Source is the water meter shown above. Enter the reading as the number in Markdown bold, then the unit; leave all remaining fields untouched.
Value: **86122.02** m³
